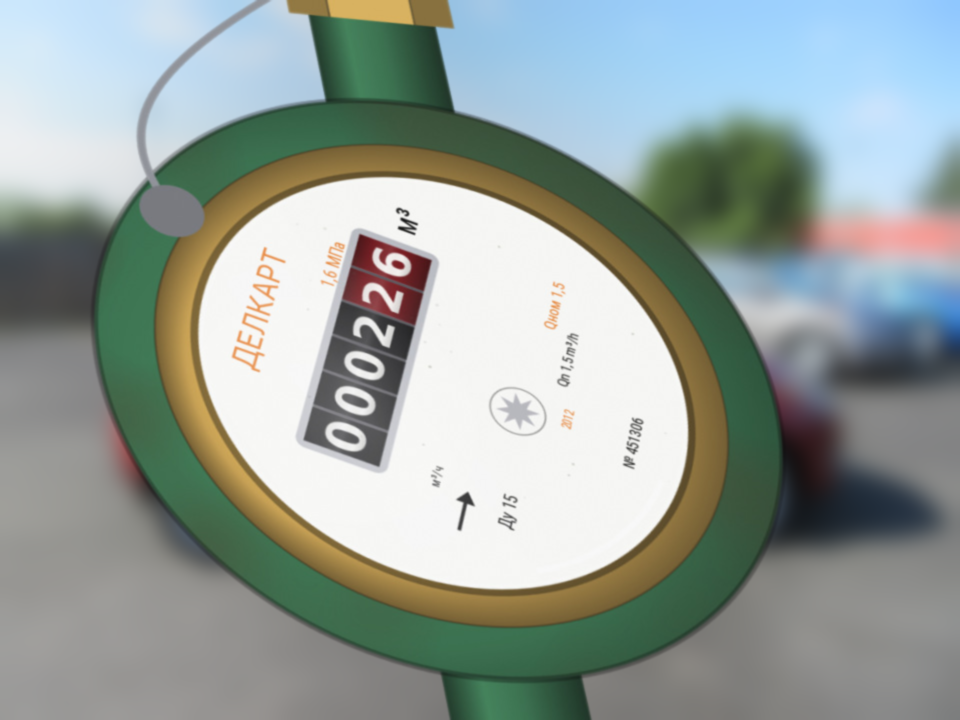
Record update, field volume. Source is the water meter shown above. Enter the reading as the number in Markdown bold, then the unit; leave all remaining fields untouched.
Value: **2.26** m³
